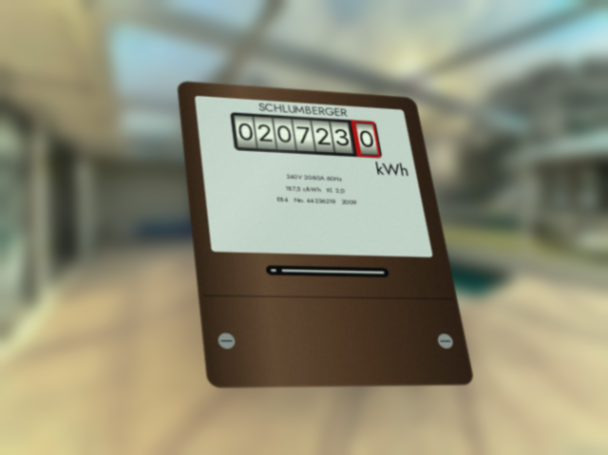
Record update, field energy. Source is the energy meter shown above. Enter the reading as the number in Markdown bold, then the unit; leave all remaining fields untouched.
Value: **20723.0** kWh
